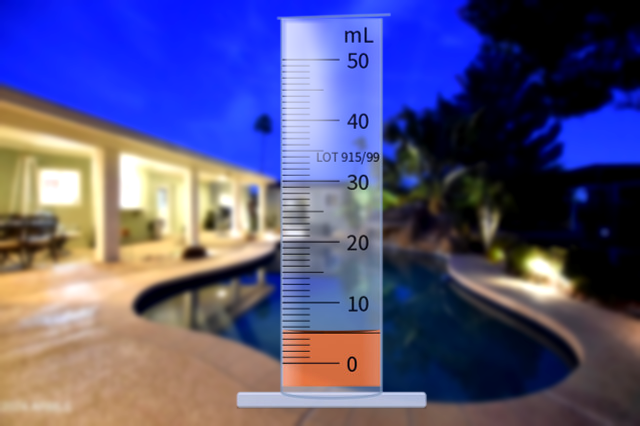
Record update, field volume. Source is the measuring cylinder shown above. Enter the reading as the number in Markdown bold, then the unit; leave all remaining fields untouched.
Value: **5** mL
